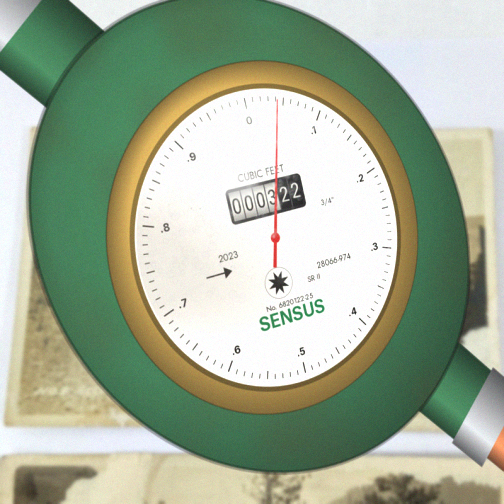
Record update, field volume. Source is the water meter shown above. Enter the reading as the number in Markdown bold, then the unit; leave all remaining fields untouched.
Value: **322.04** ft³
